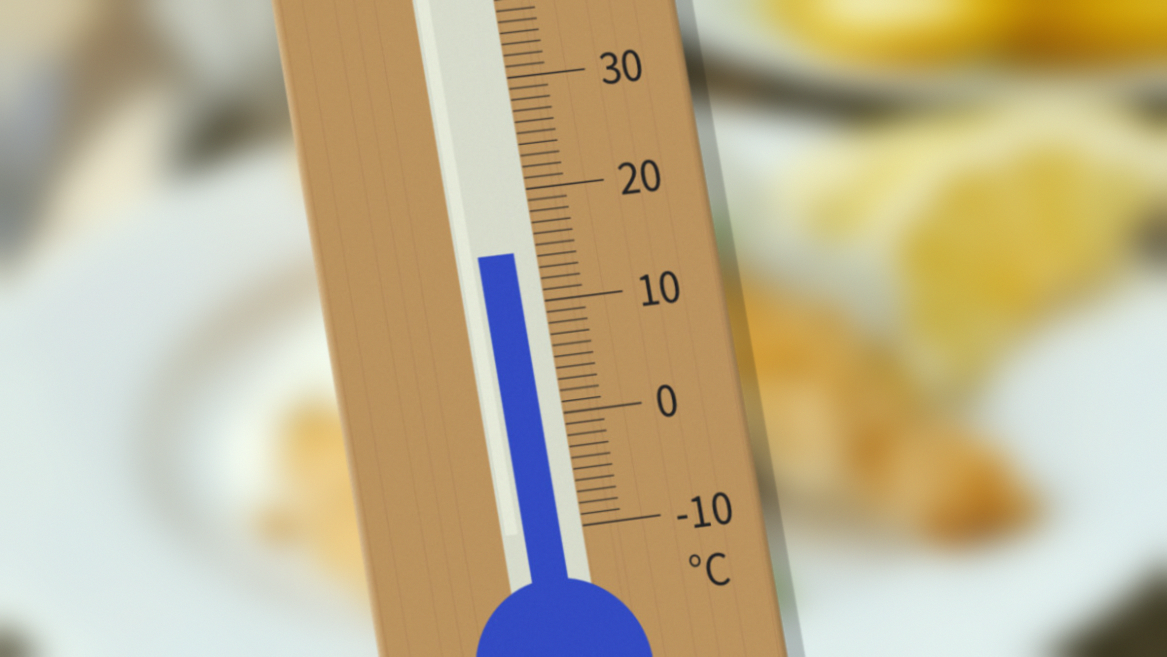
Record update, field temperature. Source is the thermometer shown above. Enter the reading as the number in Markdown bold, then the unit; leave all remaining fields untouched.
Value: **14.5** °C
